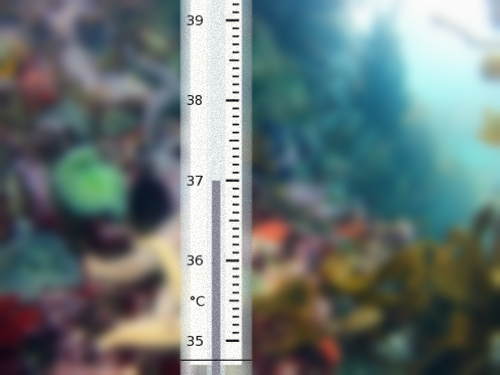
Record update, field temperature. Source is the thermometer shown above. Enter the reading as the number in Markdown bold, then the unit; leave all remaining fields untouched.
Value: **37** °C
